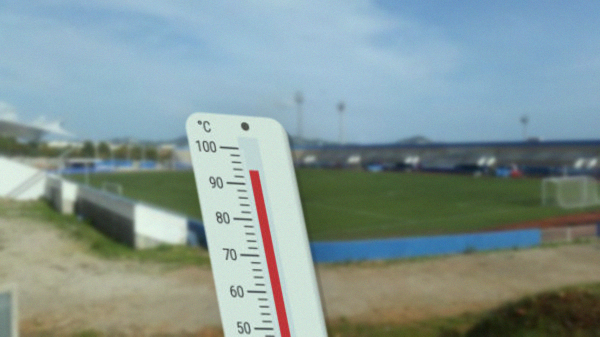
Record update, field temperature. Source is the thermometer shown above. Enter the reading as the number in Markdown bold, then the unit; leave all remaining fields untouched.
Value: **94** °C
